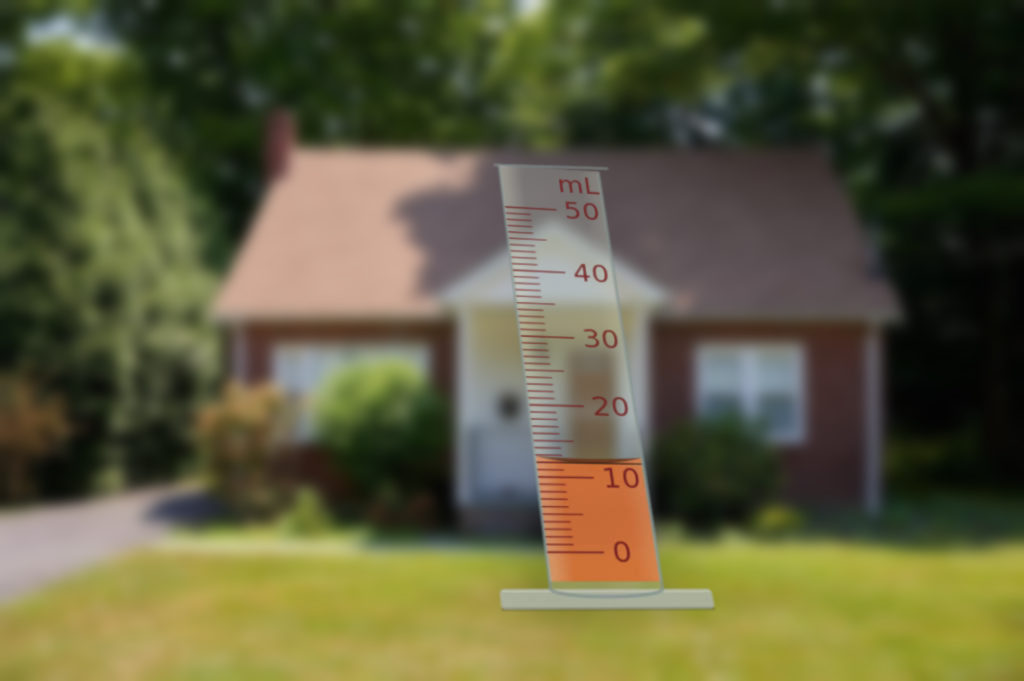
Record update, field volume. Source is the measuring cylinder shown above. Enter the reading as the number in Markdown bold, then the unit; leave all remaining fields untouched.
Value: **12** mL
